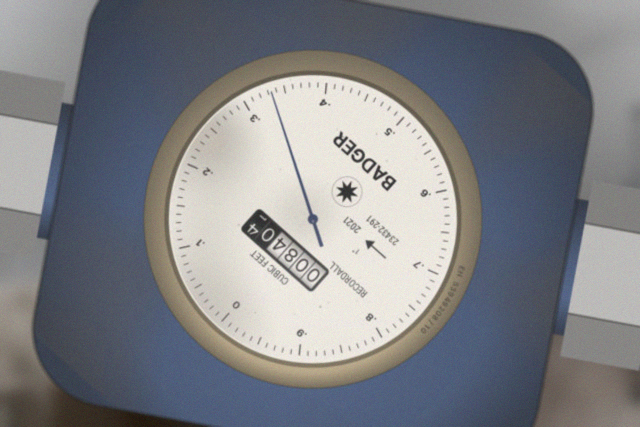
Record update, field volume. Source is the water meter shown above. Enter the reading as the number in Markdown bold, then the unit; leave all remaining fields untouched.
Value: **8404.33** ft³
